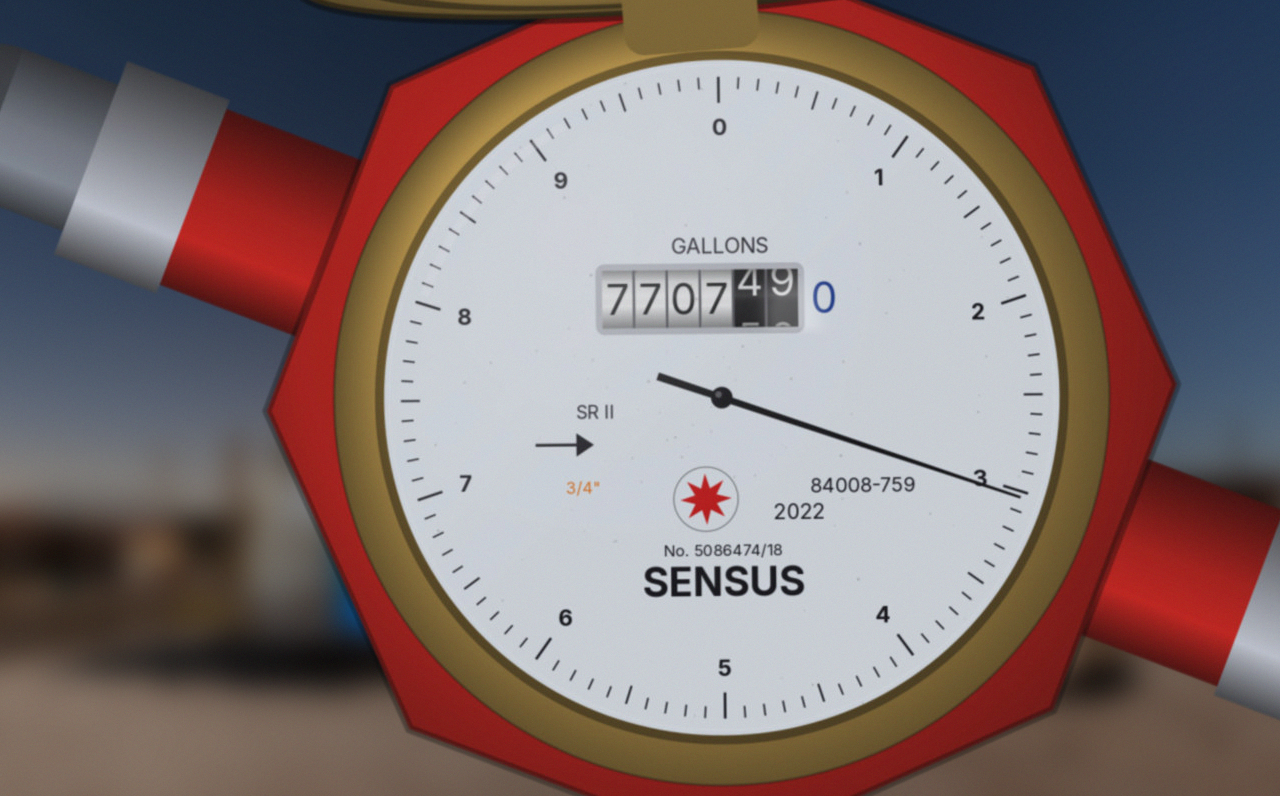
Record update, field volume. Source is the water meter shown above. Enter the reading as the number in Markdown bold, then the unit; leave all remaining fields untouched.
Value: **7707493.0** gal
